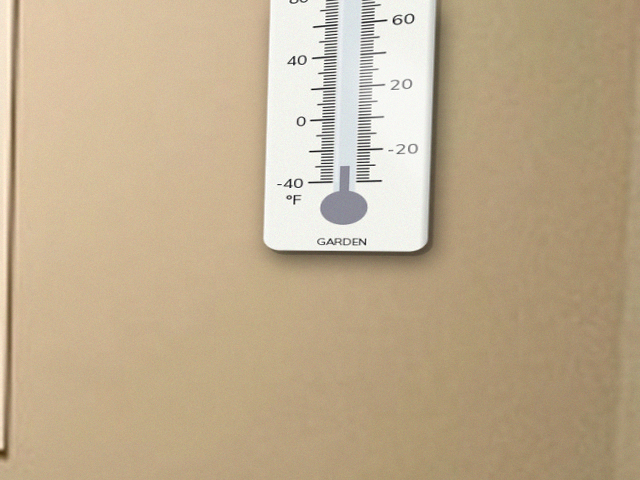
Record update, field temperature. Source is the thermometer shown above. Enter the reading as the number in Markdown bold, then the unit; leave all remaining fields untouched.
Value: **-30** °F
